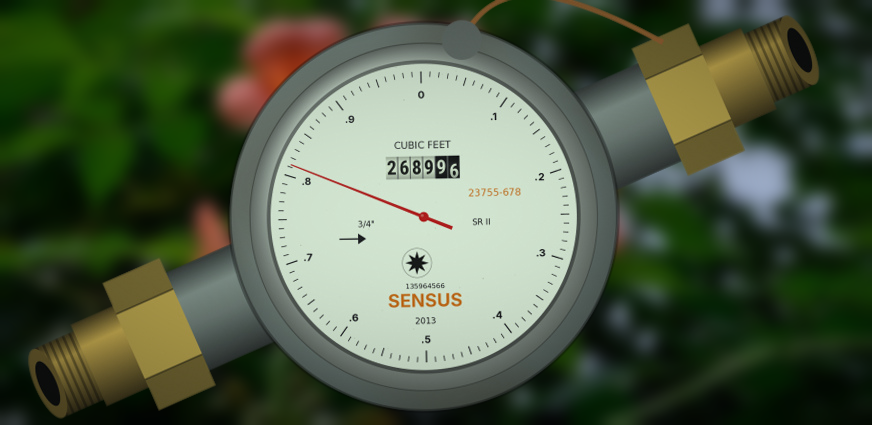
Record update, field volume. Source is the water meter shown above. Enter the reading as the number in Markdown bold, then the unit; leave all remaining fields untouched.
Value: **268995.81** ft³
